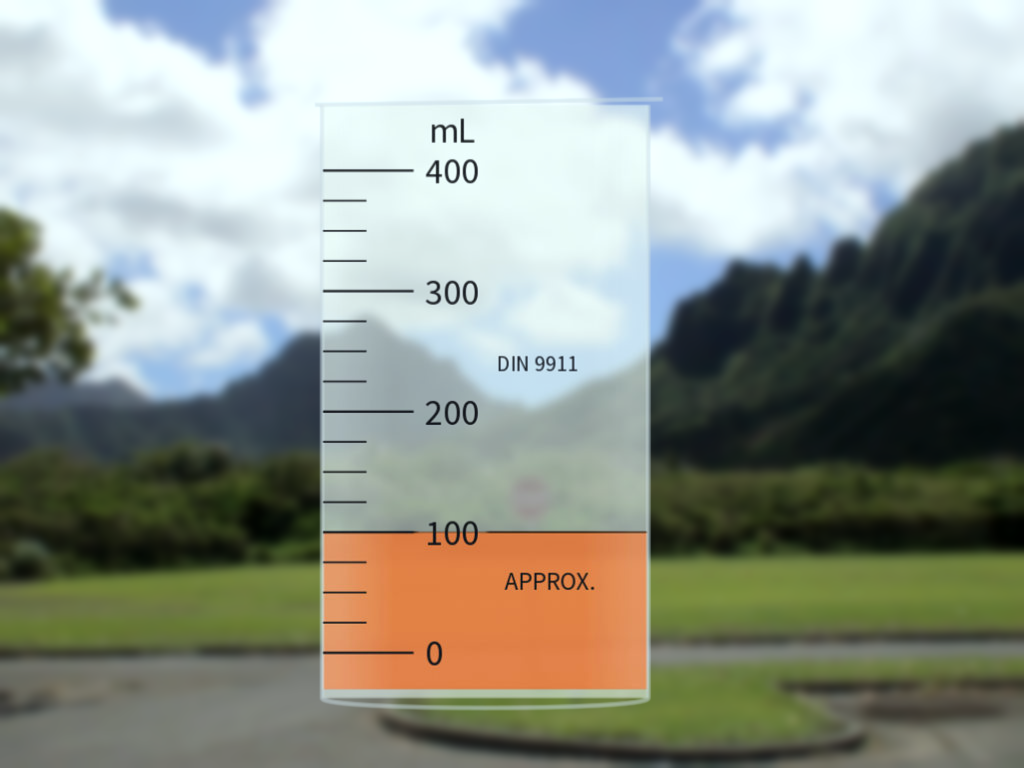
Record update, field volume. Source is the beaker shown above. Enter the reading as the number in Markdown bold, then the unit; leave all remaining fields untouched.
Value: **100** mL
